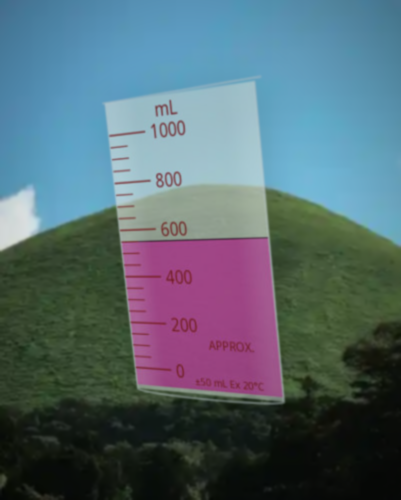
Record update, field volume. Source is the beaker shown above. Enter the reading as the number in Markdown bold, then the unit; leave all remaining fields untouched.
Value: **550** mL
